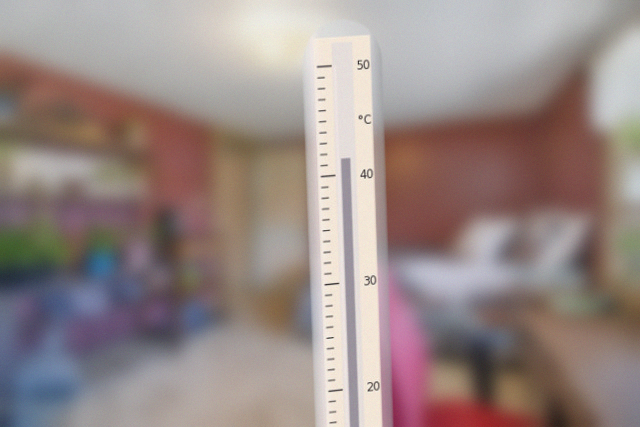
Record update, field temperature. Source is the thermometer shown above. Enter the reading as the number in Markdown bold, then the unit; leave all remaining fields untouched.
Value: **41.5** °C
